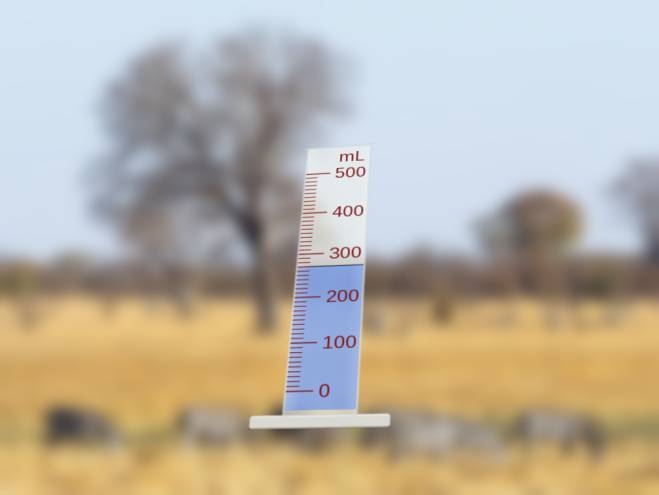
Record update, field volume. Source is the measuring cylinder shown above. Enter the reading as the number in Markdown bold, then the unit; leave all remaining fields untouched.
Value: **270** mL
